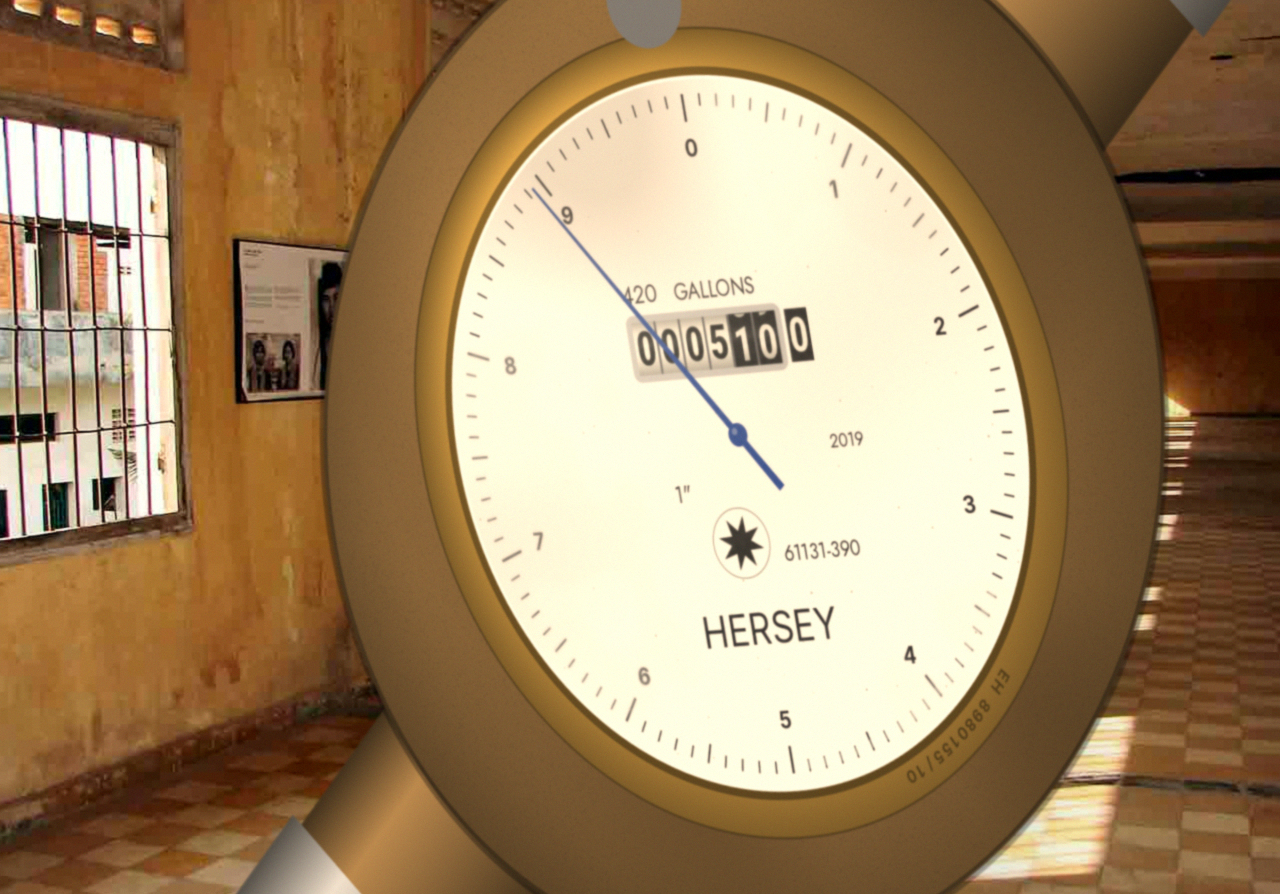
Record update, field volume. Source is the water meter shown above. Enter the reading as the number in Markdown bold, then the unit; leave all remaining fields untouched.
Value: **5098.9** gal
